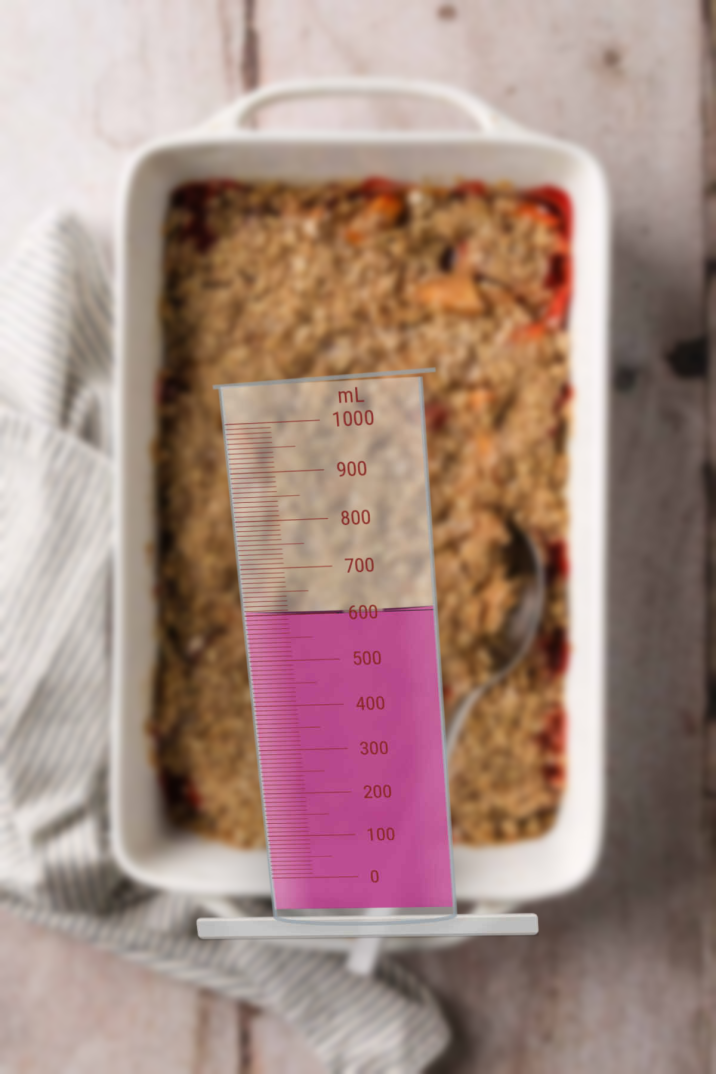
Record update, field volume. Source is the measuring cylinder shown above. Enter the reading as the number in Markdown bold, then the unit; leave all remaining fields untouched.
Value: **600** mL
